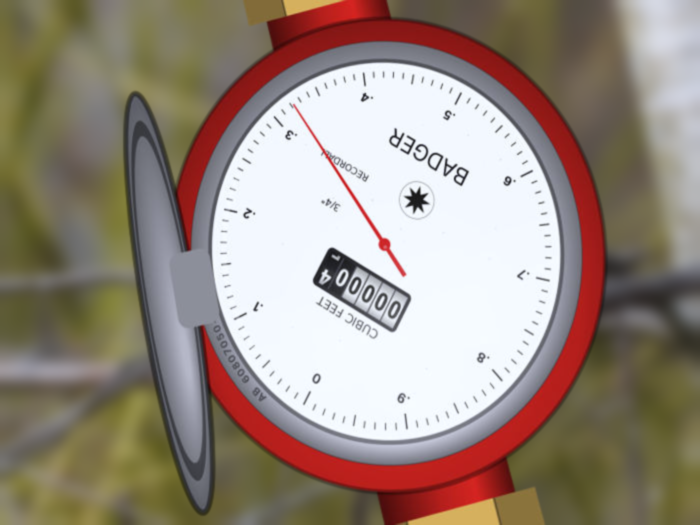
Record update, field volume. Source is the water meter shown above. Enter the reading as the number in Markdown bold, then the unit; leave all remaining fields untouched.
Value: **4.32** ft³
